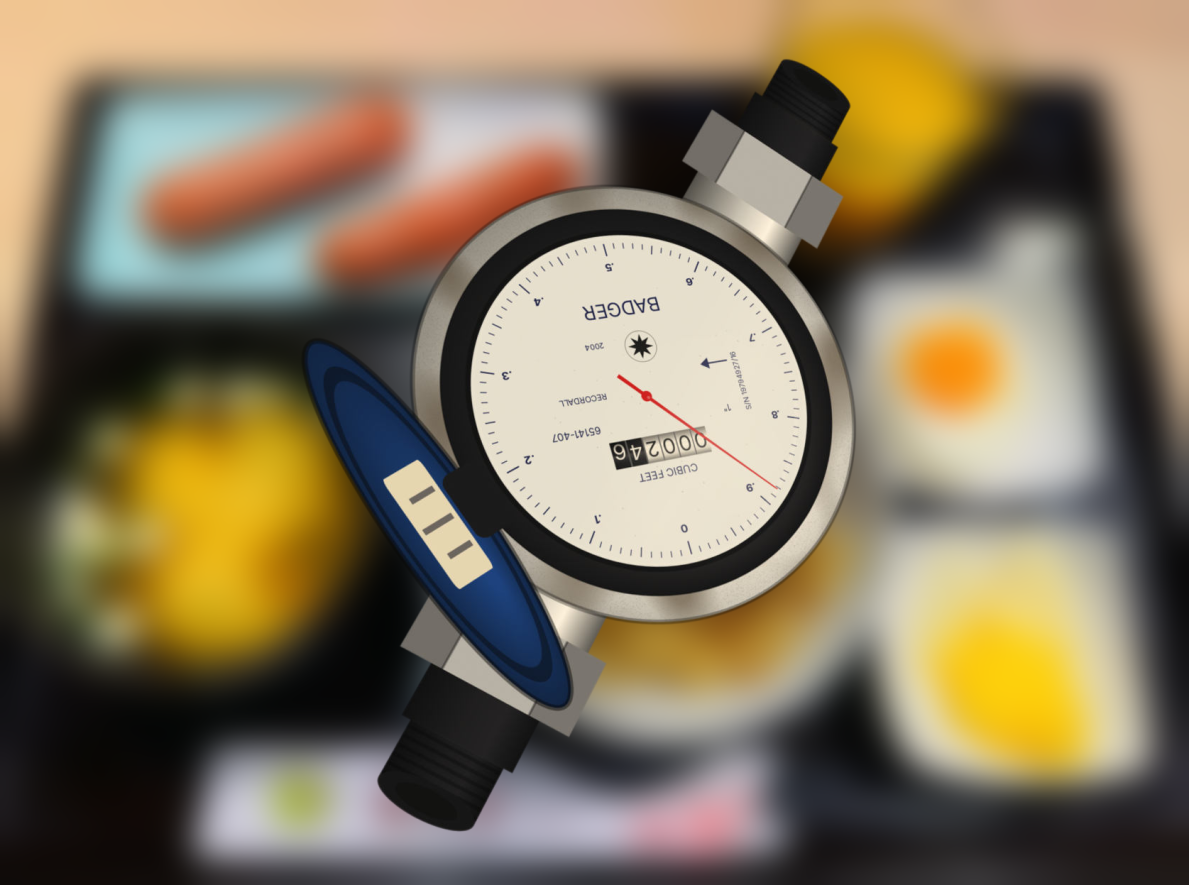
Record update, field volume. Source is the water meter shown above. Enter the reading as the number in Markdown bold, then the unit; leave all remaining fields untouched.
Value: **245.88** ft³
